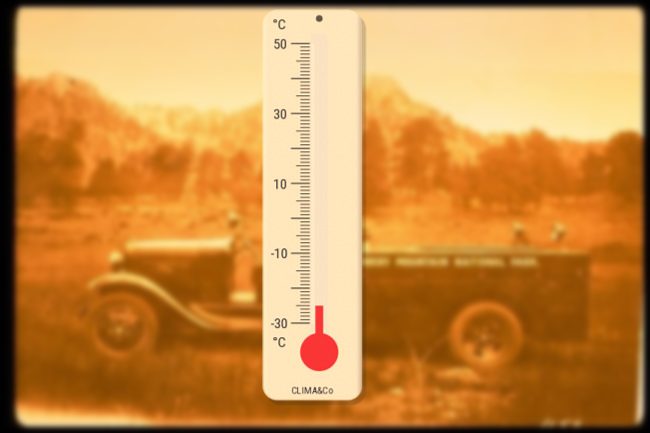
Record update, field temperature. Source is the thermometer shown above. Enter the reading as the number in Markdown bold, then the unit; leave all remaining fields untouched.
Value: **-25** °C
